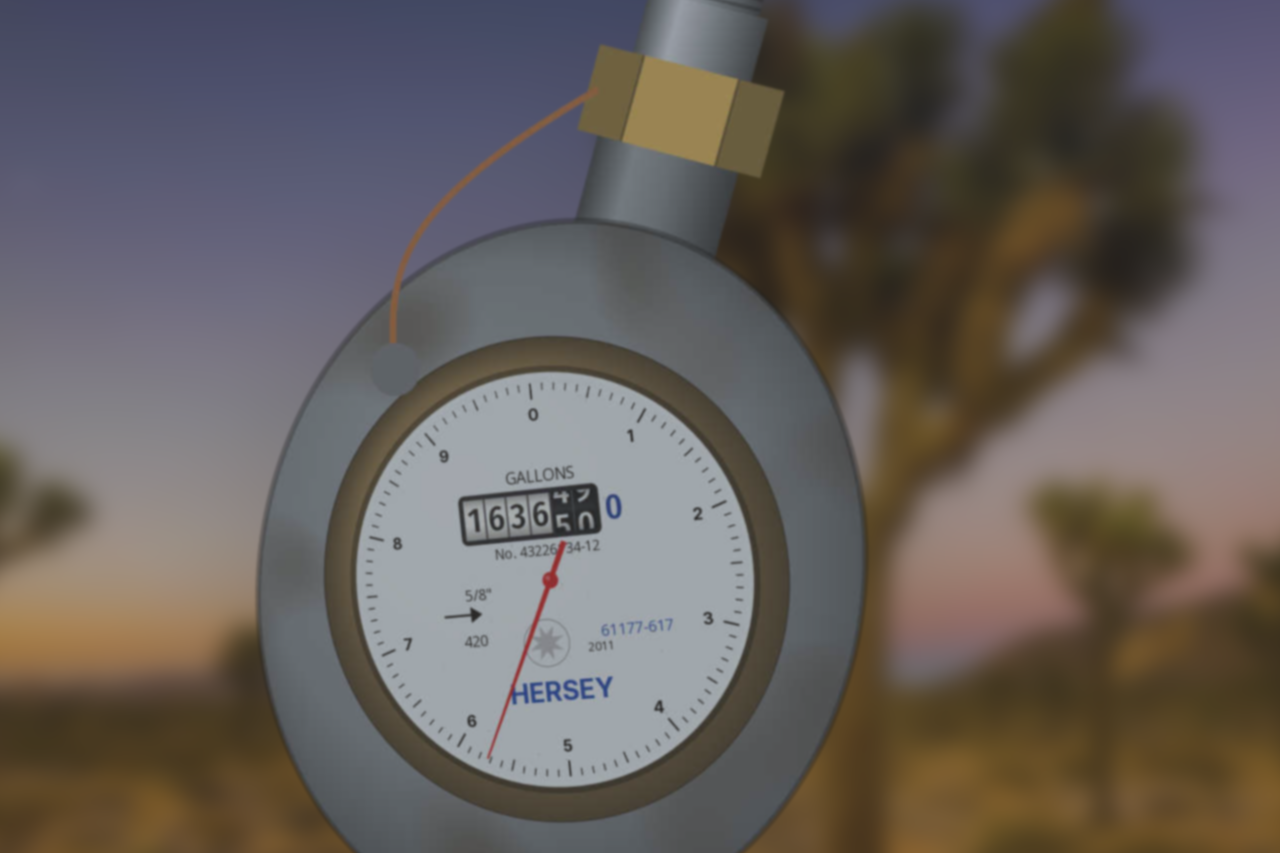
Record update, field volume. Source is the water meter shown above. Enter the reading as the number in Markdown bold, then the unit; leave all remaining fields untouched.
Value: **1636495.7** gal
